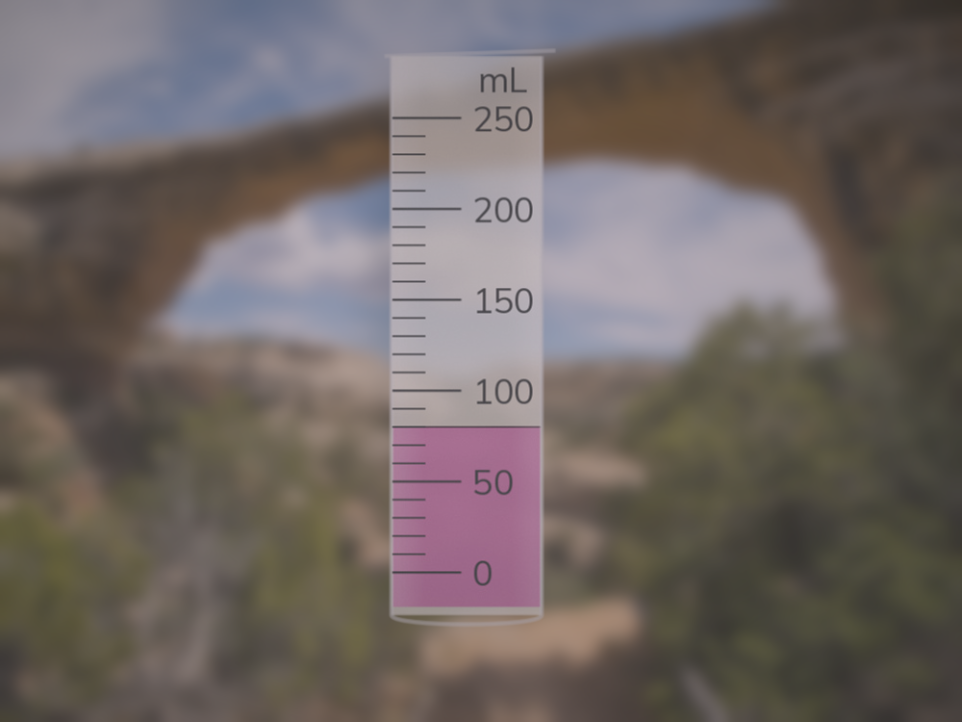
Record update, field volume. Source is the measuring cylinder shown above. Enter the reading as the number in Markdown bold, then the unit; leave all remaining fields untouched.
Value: **80** mL
